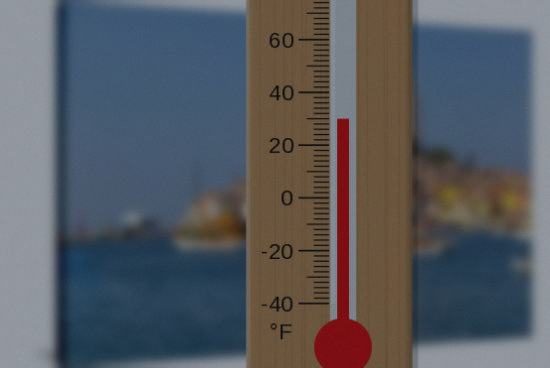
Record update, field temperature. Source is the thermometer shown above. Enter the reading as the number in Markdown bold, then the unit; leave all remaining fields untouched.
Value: **30** °F
